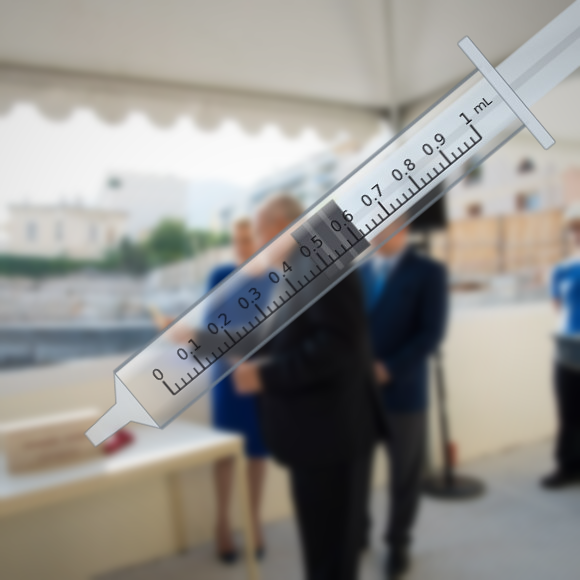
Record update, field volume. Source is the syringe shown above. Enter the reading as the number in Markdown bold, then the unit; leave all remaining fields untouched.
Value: **0.48** mL
